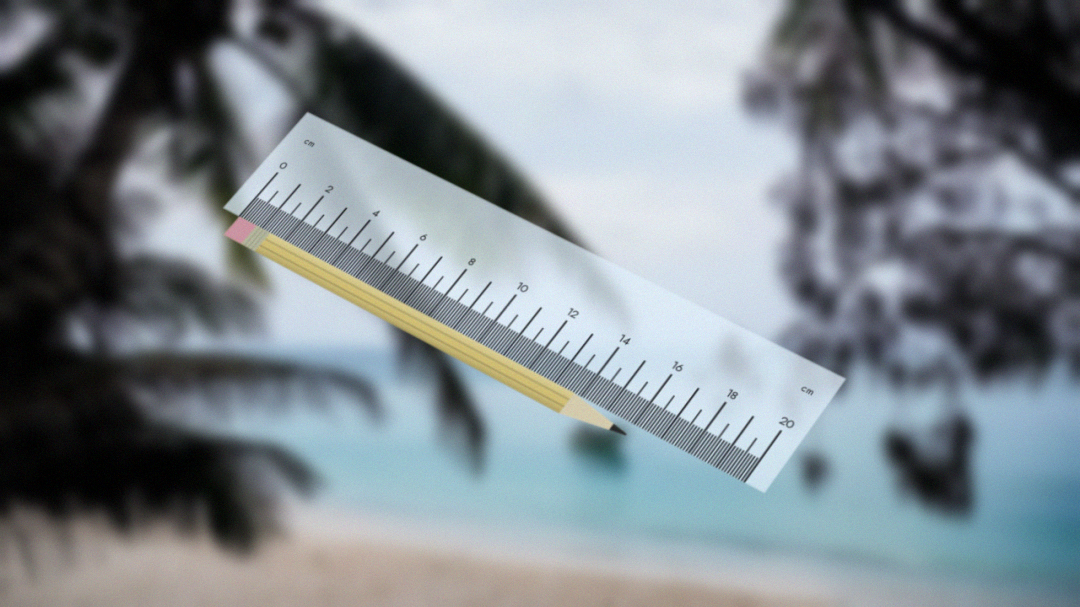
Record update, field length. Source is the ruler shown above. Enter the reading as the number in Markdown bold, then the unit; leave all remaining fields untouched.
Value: **16** cm
